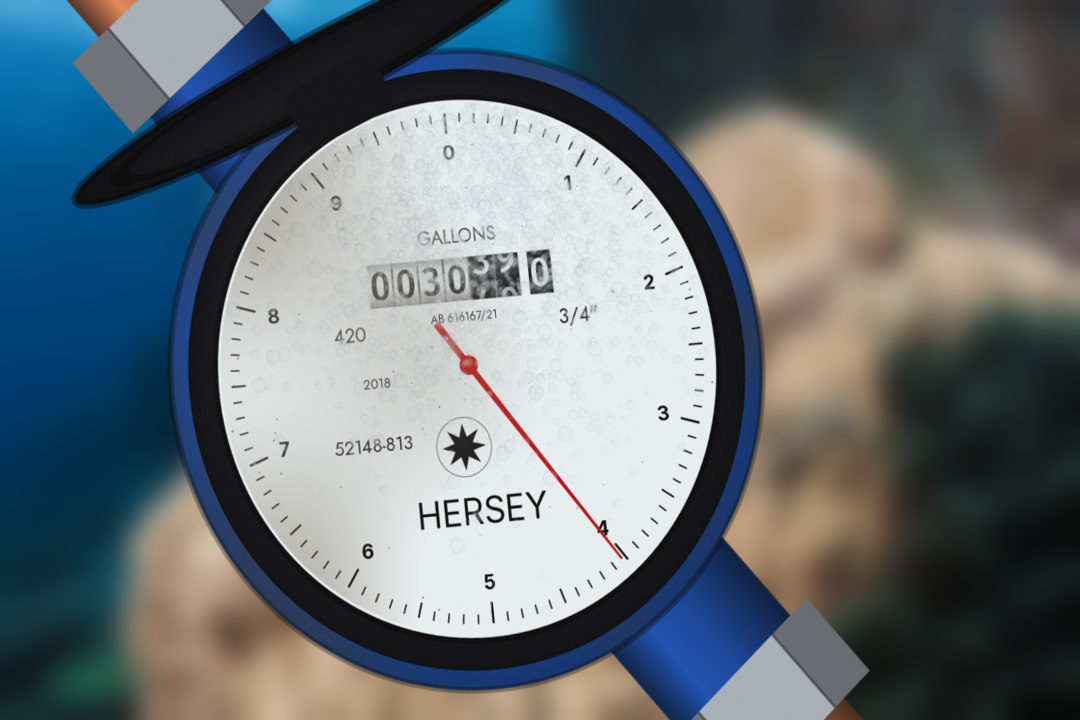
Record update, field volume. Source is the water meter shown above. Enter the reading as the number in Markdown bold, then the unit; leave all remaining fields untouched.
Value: **30394.0** gal
